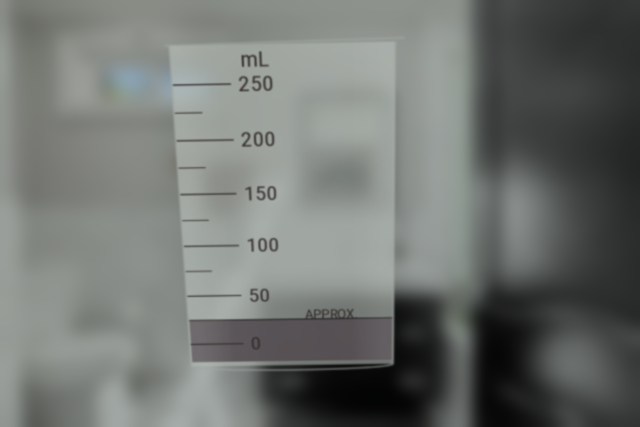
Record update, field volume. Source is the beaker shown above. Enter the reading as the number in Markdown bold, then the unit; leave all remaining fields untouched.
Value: **25** mL
